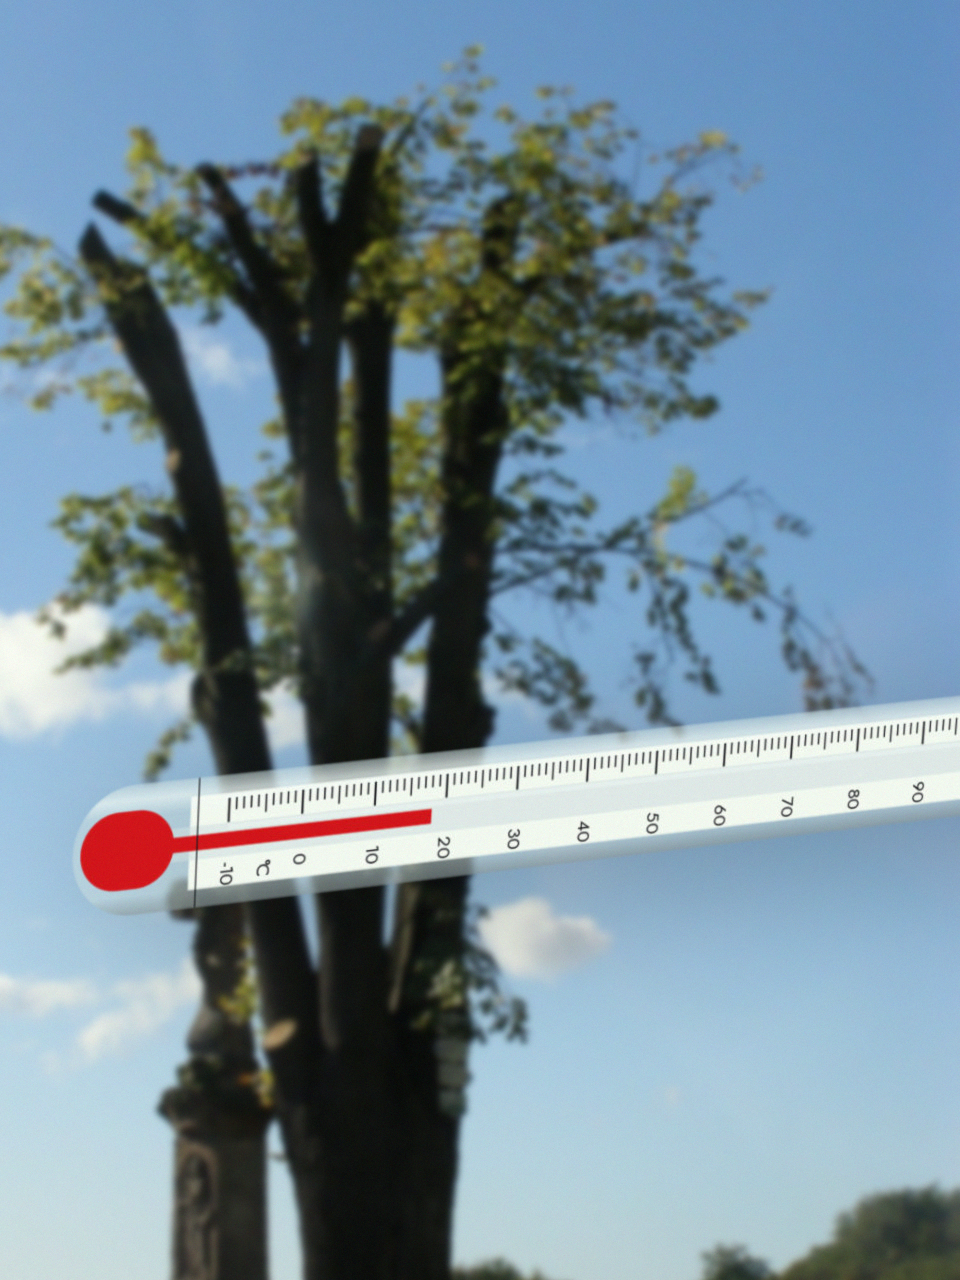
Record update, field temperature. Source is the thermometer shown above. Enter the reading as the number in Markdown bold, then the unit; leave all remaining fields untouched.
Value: **18** °C
